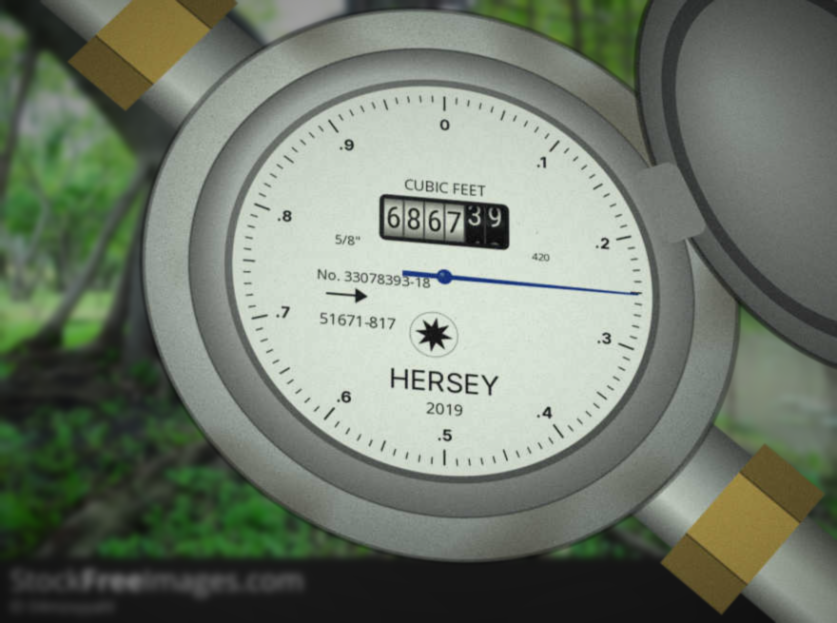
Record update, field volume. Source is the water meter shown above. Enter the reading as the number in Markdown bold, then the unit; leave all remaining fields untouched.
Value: **686739.25** ft³
